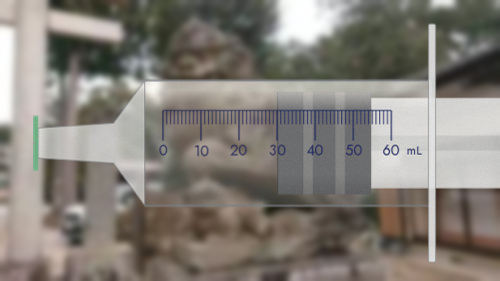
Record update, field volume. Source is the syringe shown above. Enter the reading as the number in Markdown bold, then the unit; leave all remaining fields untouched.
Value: **30** mL
